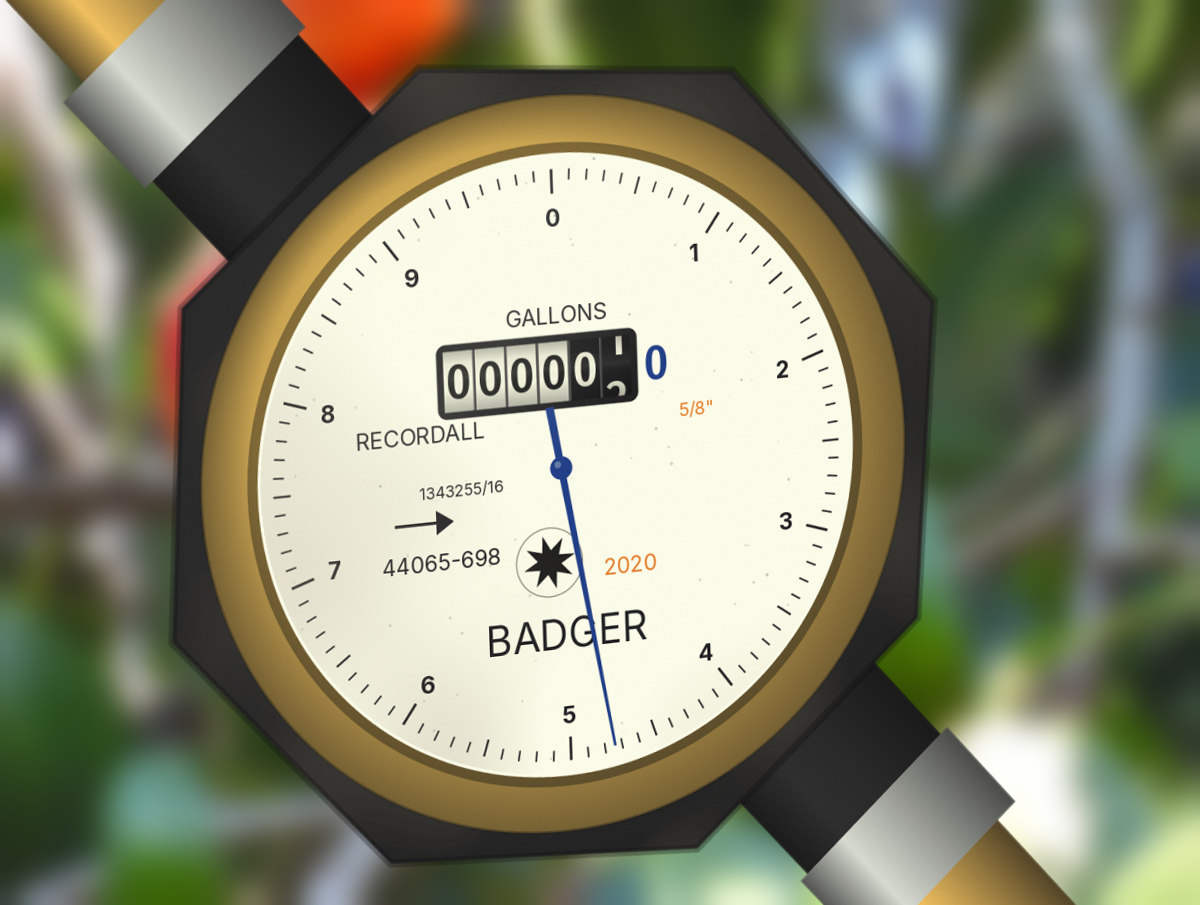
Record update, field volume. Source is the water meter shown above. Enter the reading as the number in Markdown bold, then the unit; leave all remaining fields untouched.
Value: **14.7** gal
